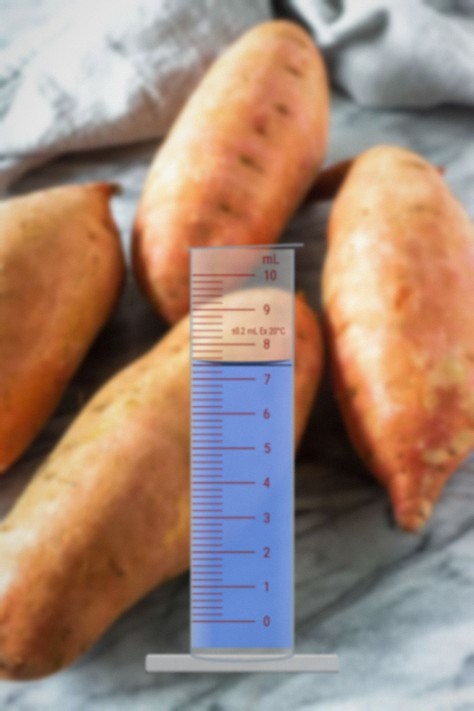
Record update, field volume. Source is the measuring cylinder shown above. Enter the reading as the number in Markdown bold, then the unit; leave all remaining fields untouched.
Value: **7.4** mL
